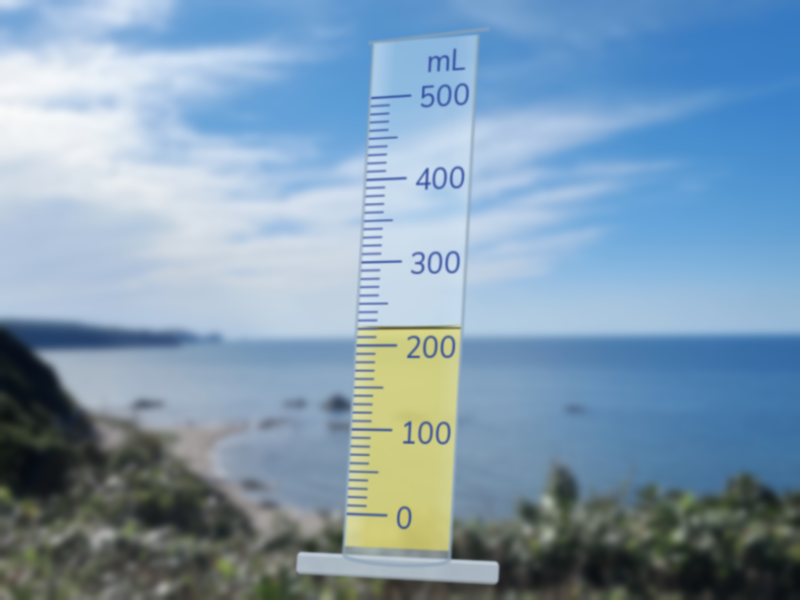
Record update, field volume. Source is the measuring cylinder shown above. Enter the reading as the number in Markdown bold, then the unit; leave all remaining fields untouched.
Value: **220** mL
